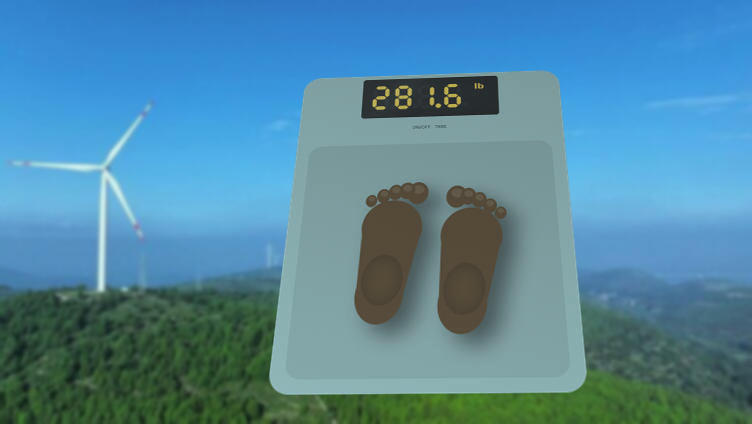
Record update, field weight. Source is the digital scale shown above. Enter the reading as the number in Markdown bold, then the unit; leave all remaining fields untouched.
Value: **281.6** lb
